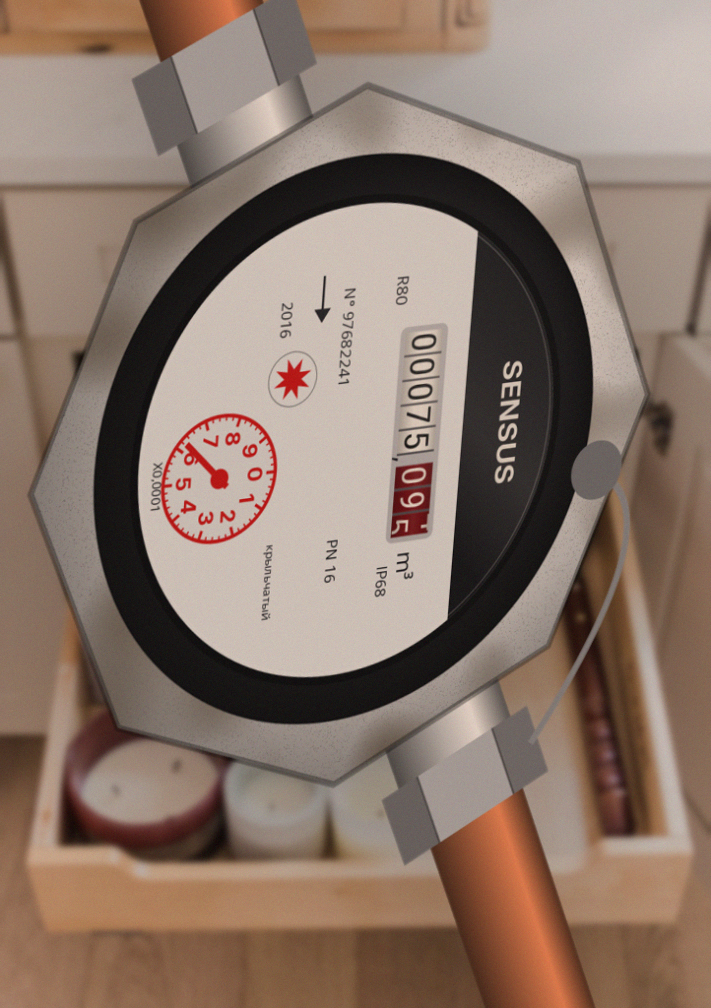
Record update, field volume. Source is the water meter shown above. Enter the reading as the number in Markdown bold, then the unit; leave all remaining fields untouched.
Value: **75.0946** m³
